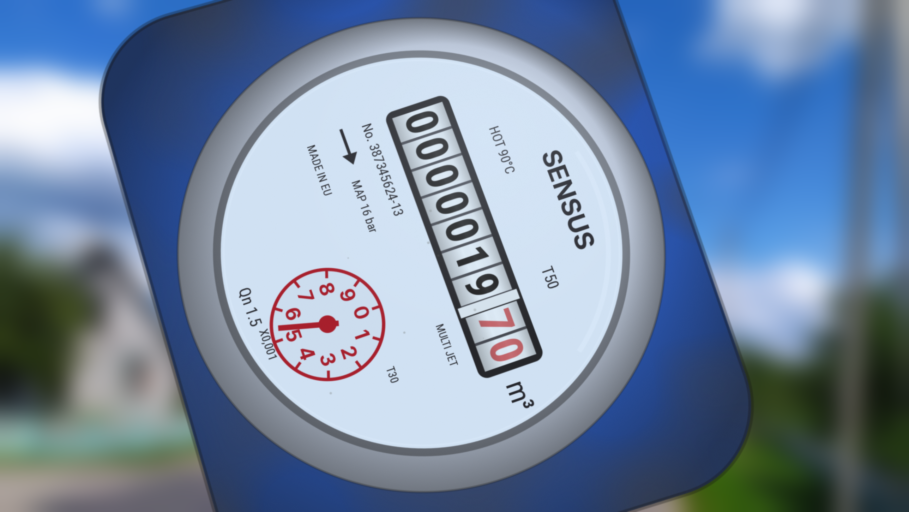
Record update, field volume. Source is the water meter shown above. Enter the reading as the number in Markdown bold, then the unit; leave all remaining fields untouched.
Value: **19.705** m³
